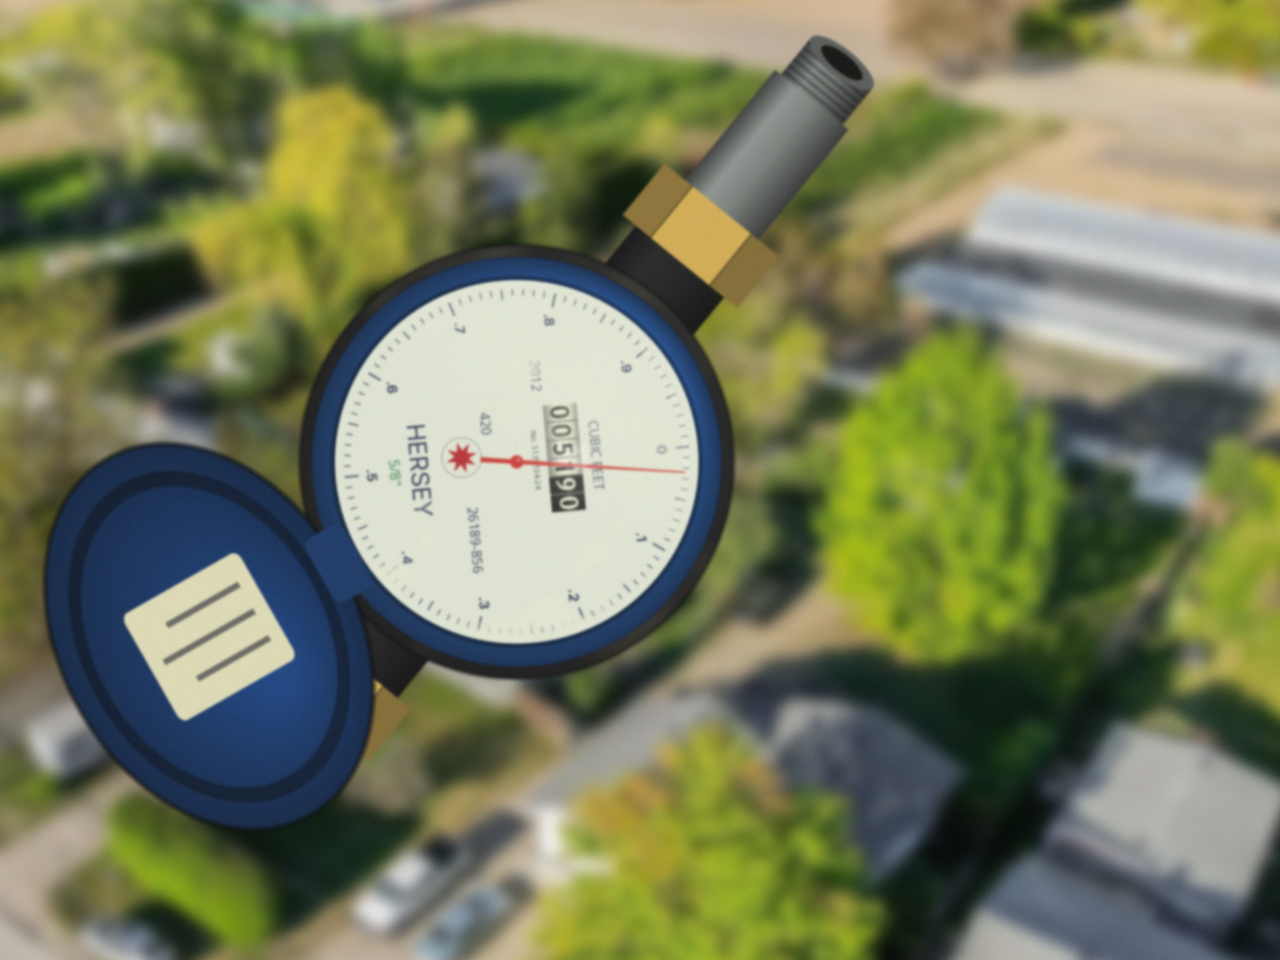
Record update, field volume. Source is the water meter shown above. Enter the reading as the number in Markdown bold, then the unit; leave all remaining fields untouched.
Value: **5190.02** ft³
